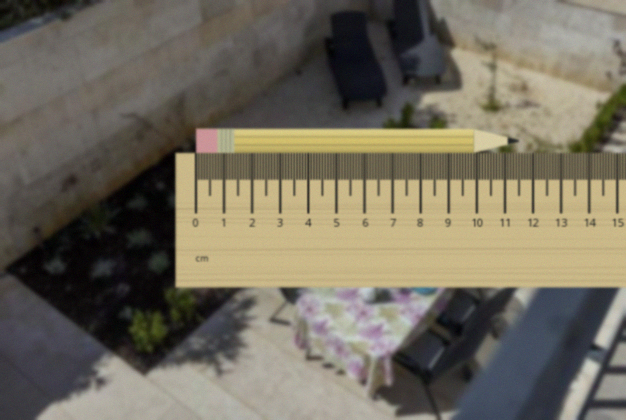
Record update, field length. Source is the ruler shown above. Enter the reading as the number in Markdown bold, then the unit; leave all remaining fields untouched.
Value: **11.5** cm
